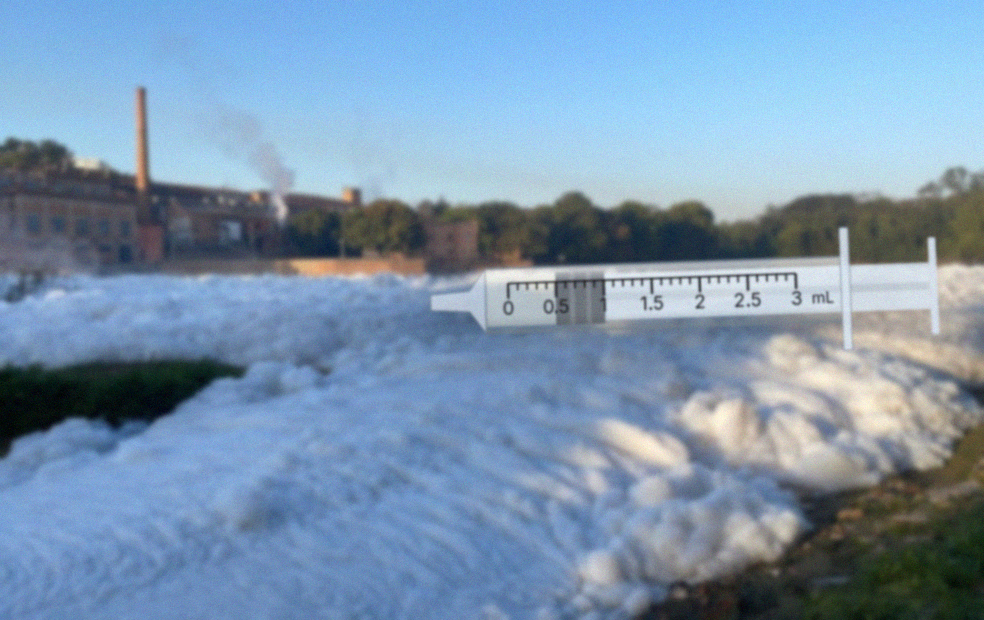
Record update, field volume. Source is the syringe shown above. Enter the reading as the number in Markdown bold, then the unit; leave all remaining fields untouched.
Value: **0.5** mL
